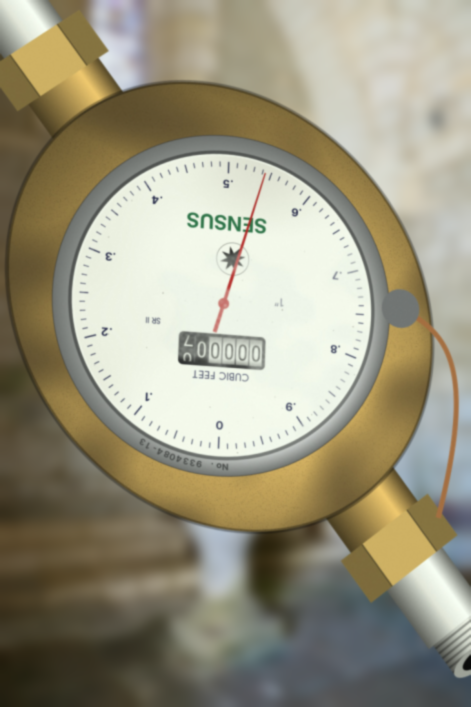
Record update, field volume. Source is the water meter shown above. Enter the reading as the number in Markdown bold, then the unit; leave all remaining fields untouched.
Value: **6.54** ft³
